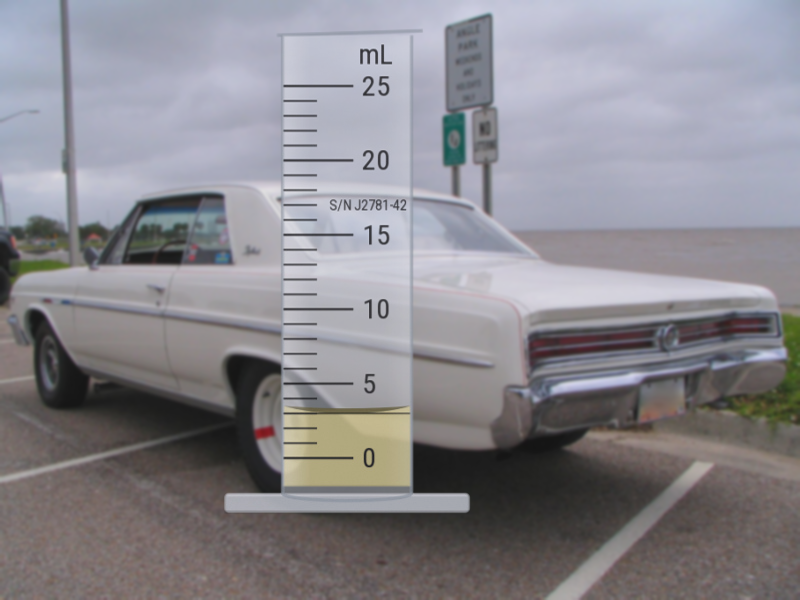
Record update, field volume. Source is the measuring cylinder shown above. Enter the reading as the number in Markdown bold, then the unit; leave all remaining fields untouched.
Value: **3** mL
